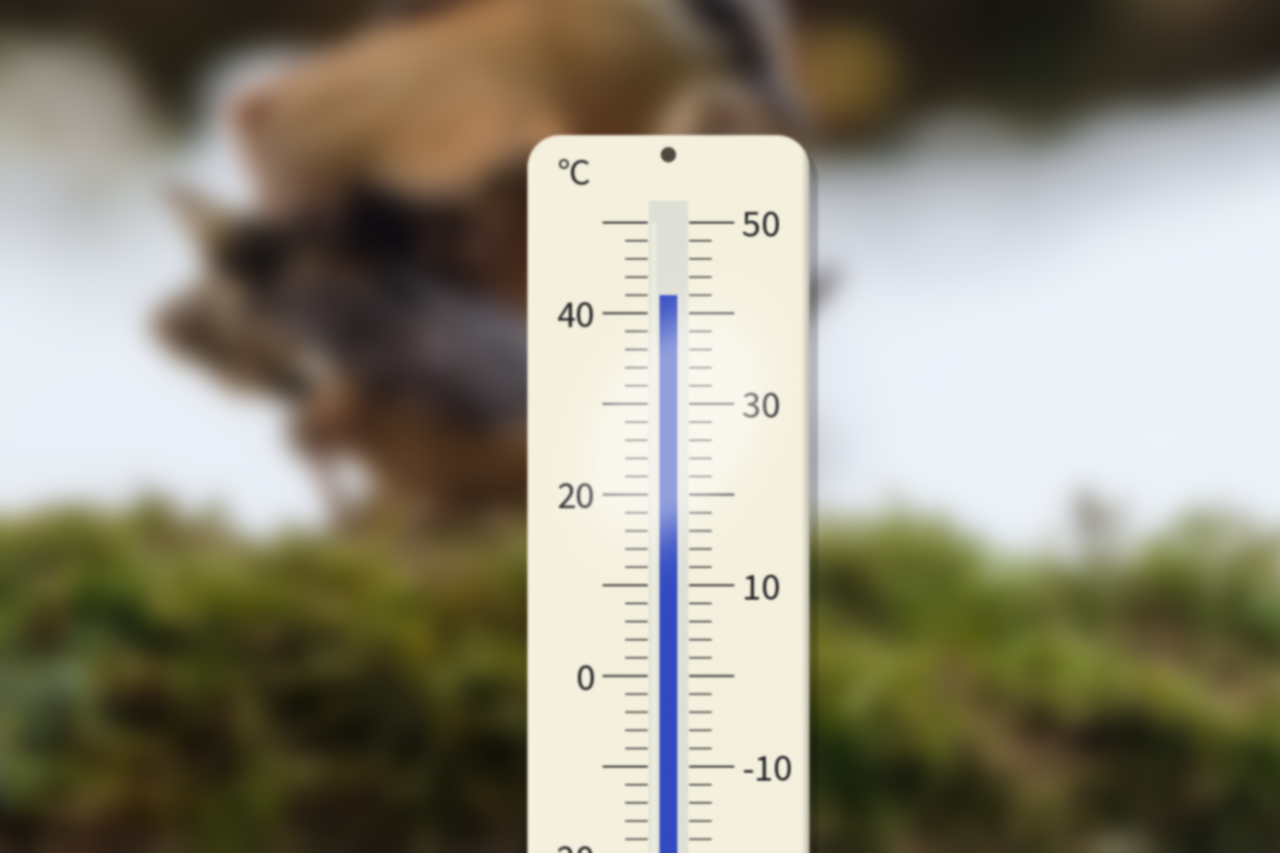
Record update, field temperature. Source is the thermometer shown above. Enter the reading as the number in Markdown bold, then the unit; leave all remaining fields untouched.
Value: **42** °C
